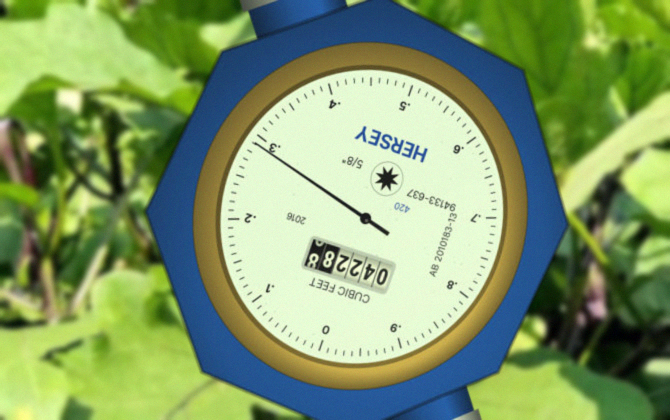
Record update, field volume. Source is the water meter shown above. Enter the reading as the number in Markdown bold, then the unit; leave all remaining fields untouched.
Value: **42288.29** ft³
